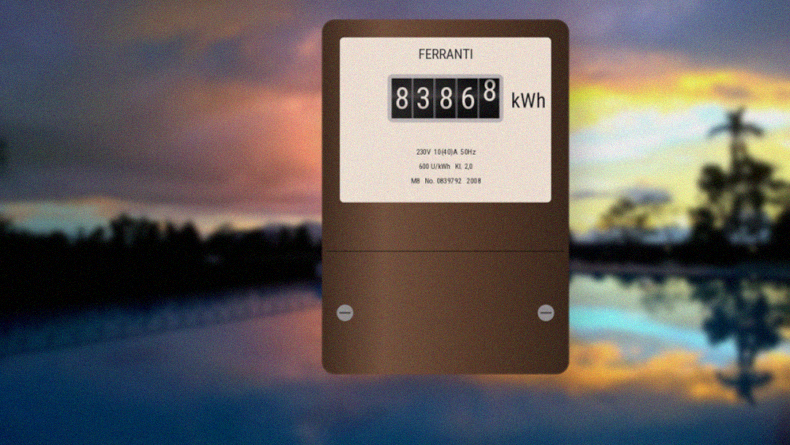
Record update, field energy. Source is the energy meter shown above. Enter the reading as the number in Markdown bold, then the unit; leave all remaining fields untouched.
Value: **83868** kWh
